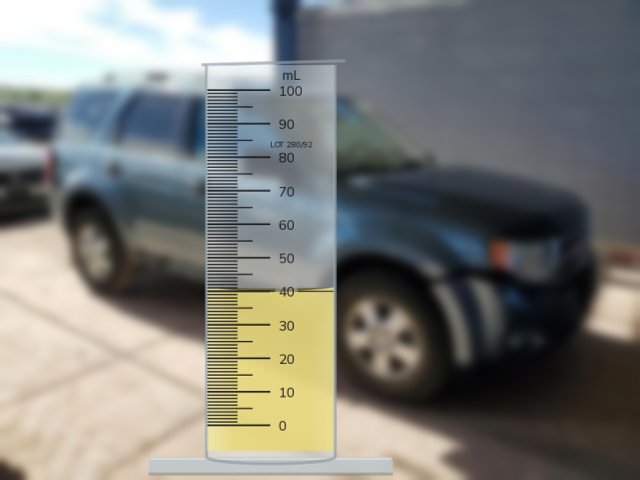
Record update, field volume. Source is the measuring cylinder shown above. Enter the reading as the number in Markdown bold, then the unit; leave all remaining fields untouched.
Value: **40** mL
